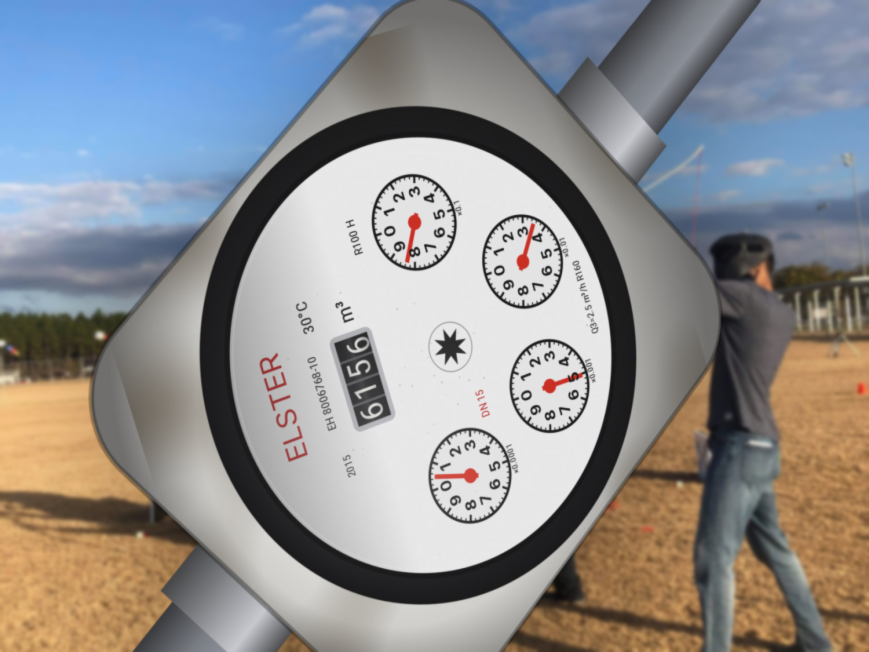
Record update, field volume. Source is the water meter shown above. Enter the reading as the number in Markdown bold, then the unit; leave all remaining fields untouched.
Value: **6155.8350** m³
